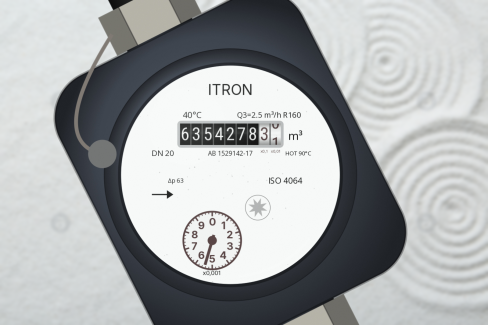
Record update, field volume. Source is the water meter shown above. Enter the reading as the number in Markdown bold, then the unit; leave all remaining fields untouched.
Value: **6354278.305** m³
